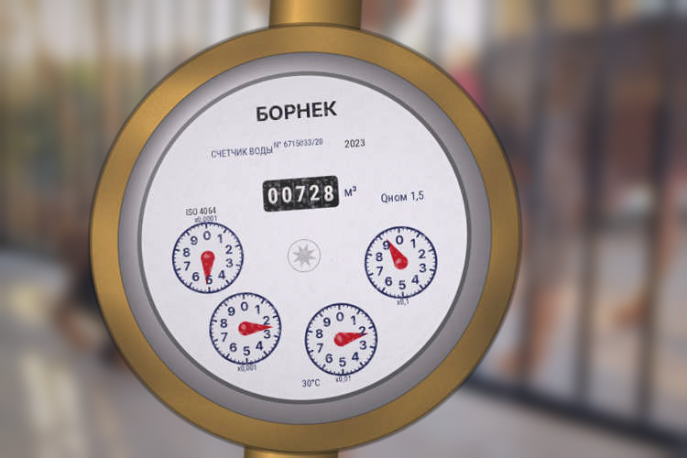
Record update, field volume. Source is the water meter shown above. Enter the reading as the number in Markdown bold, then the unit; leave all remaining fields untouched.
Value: **727.9225** m³
